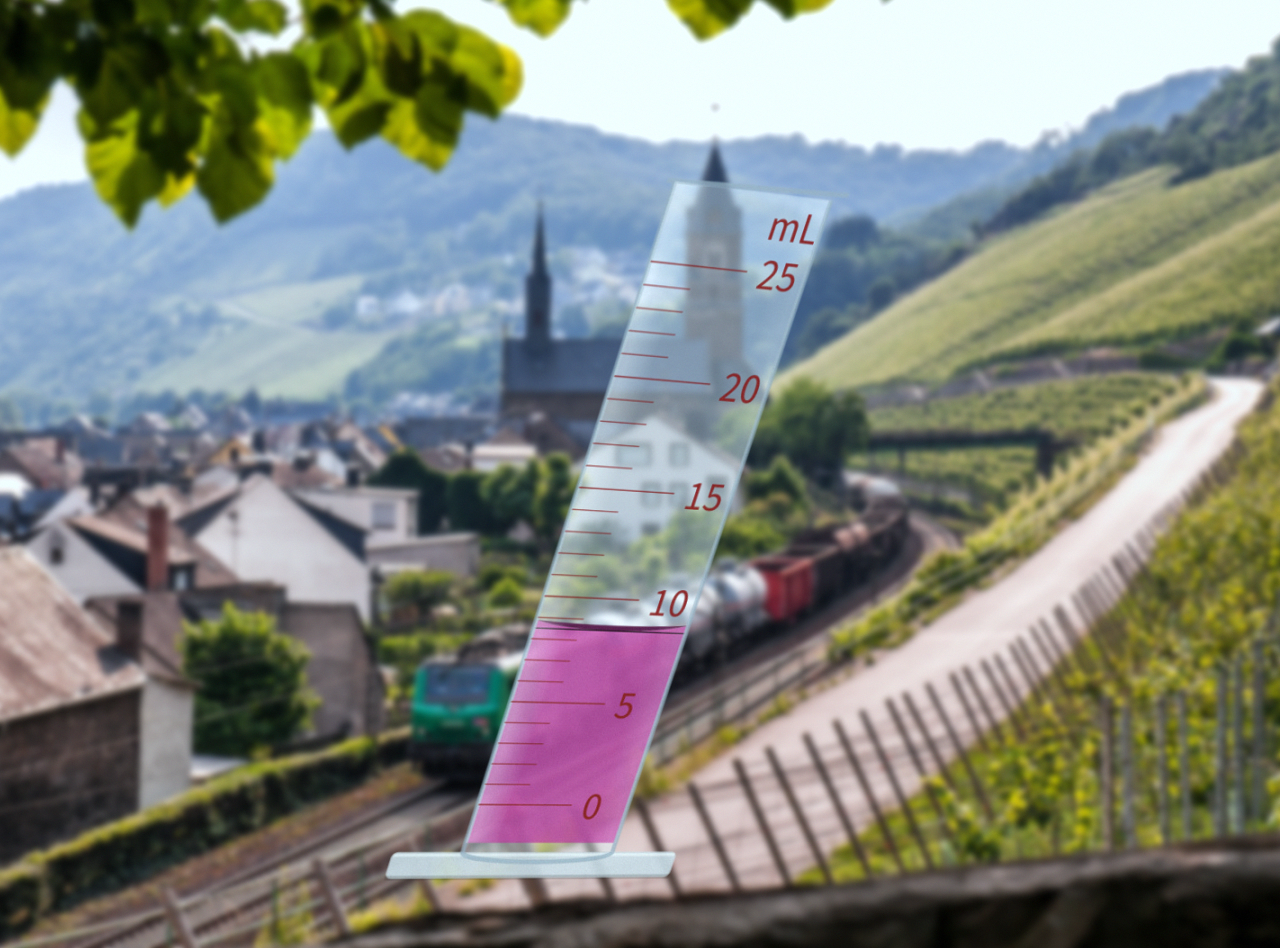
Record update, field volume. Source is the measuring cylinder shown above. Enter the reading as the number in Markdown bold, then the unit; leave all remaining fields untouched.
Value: **8.5** mL
